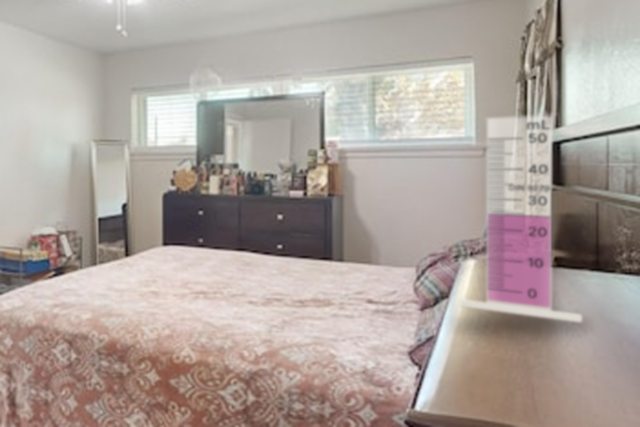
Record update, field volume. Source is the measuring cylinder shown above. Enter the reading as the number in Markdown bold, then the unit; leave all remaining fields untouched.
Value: **25** mL
